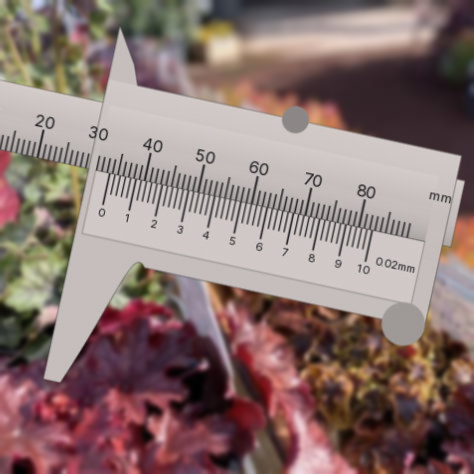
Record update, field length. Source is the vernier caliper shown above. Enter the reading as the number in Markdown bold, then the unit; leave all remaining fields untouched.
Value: **33.5** mm
